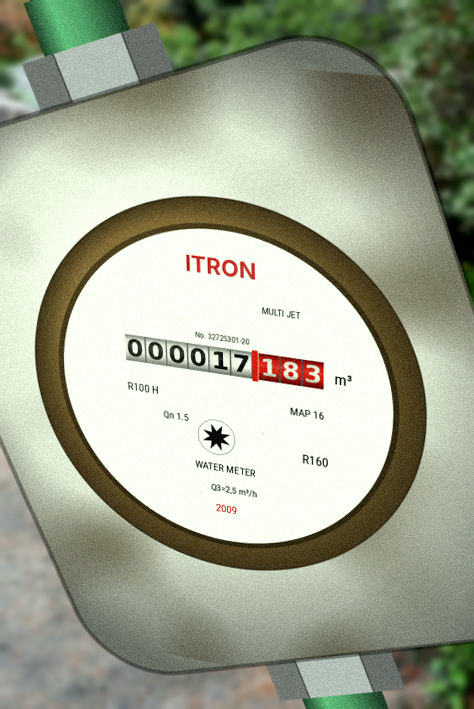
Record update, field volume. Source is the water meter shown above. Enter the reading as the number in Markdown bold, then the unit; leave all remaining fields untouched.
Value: **17.183** m³
